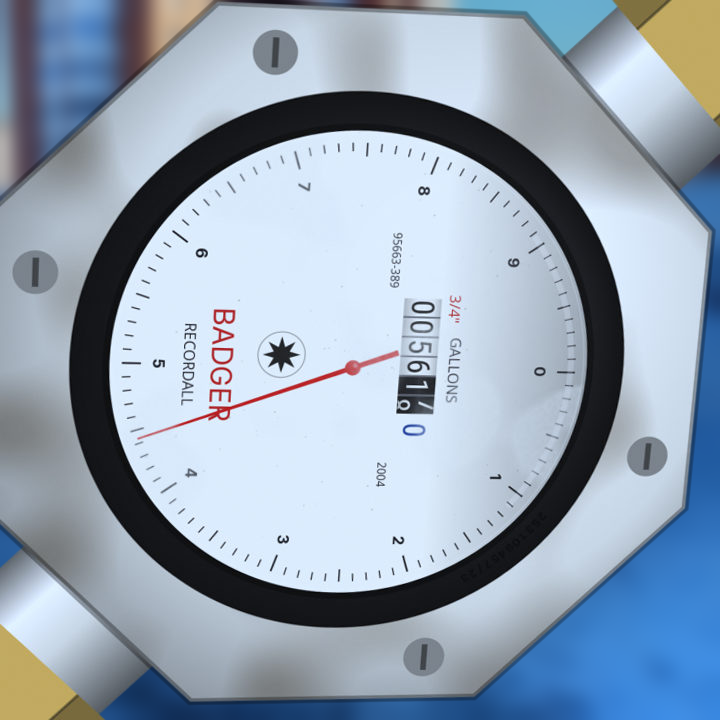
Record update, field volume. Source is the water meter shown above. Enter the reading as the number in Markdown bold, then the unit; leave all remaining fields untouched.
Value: **56174.4** gal
